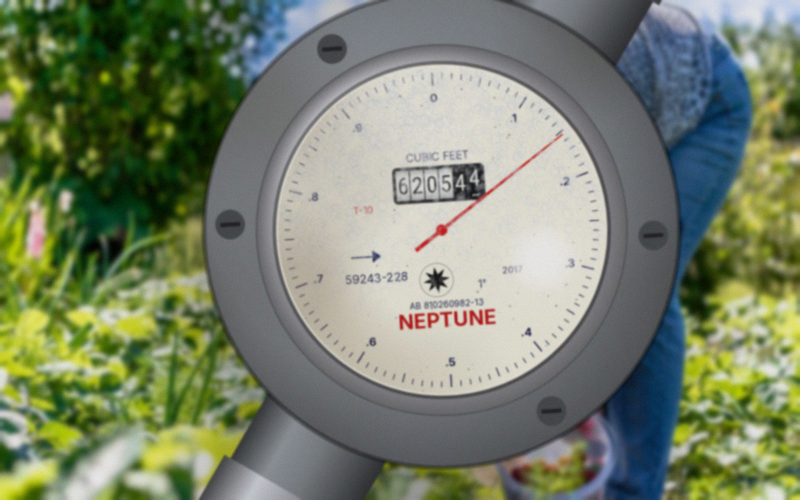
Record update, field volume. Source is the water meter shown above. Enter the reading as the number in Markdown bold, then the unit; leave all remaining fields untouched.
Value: **620544.15** ft³
